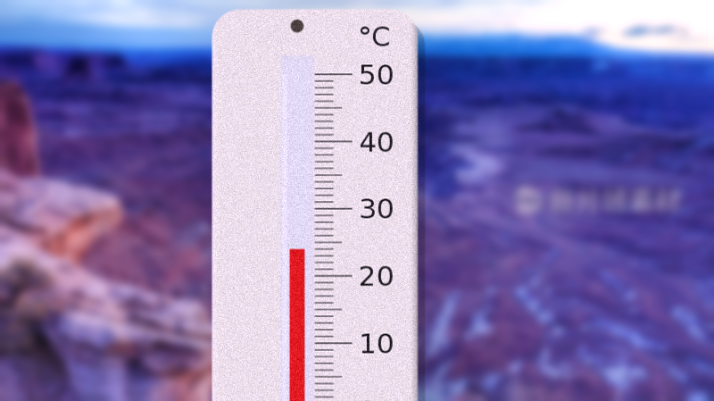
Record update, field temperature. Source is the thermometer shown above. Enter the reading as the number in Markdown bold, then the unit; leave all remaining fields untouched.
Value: **24** °C
